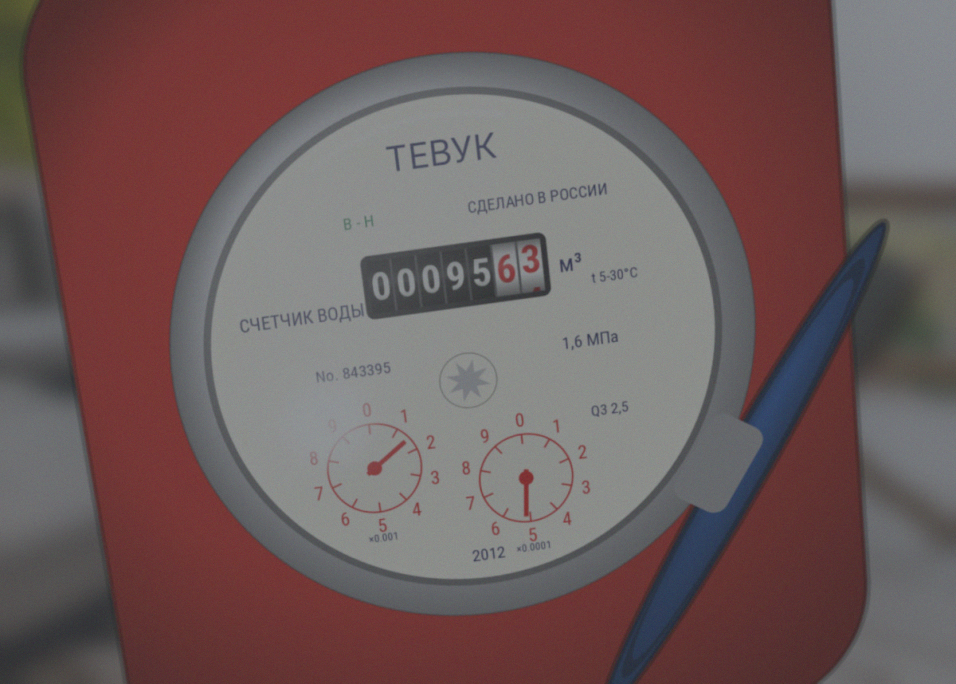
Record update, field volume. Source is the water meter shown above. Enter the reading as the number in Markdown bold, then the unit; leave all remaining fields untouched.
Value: **95.6315** m³
